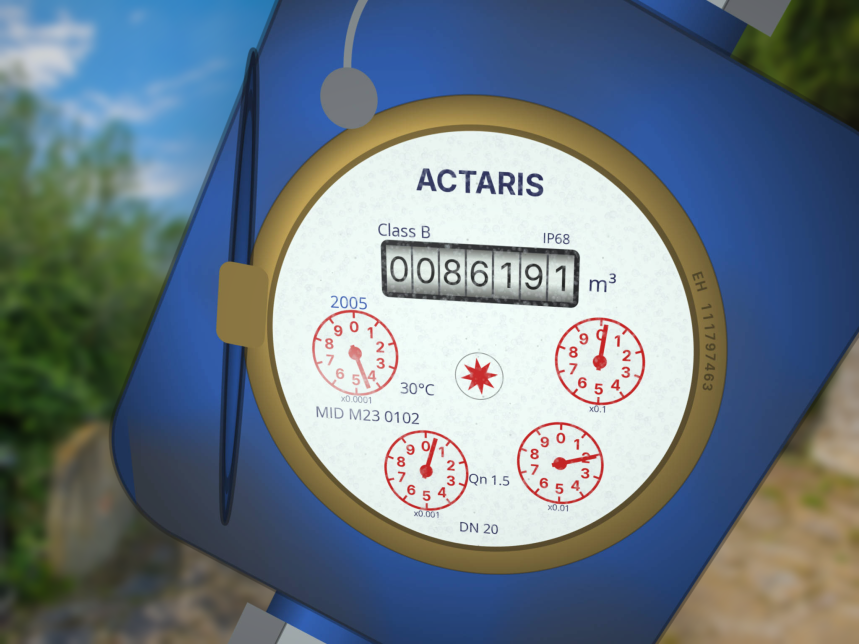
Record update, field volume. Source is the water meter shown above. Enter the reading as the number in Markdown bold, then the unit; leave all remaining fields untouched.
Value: **86191.0204** m³
